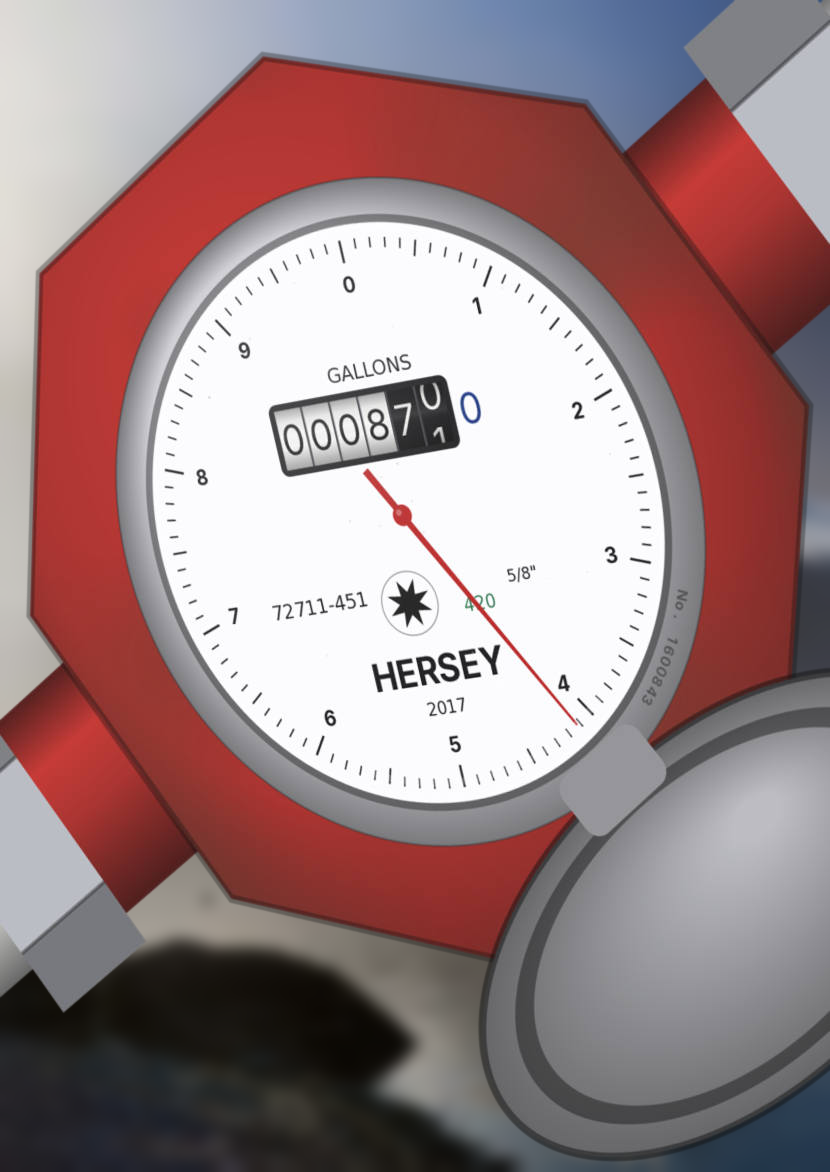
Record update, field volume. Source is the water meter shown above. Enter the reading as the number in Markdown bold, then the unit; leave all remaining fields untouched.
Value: **8704.1** gal
